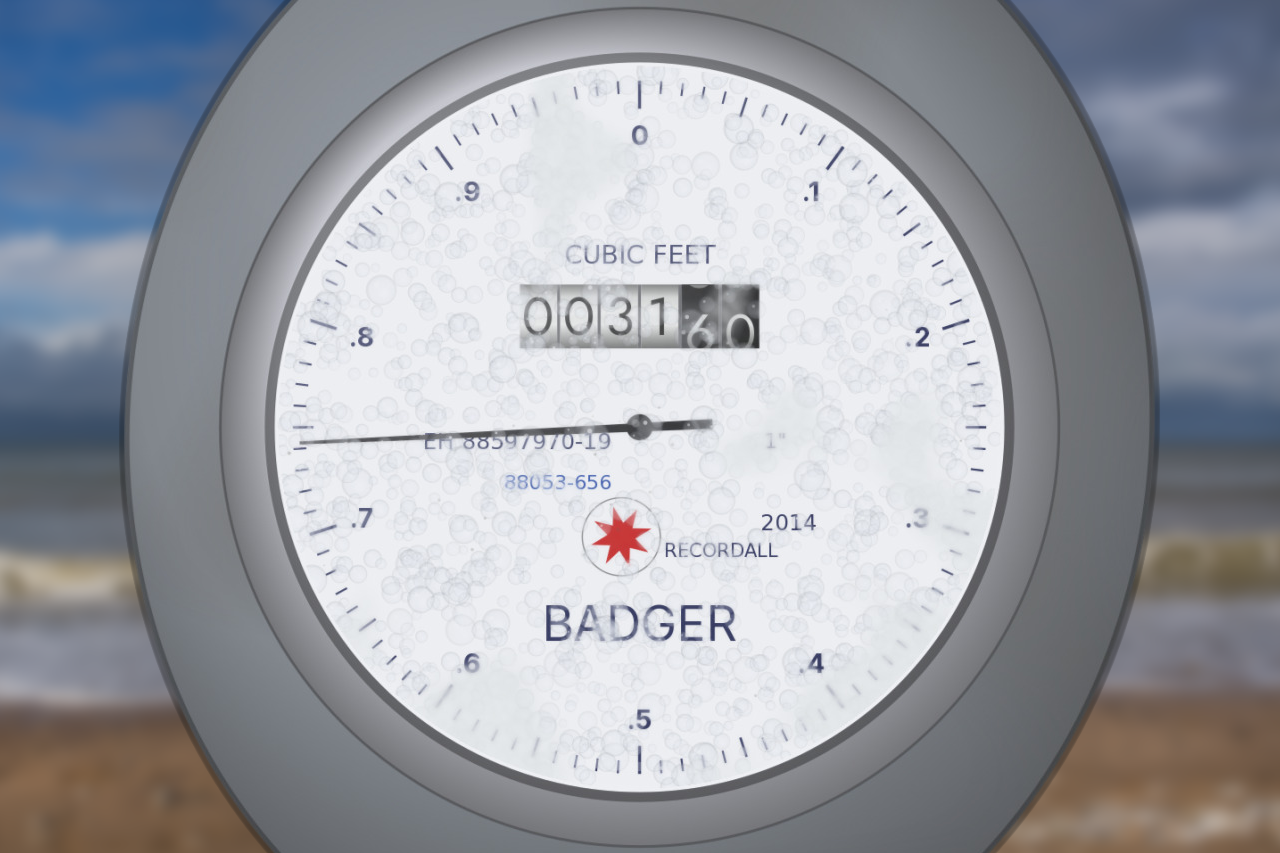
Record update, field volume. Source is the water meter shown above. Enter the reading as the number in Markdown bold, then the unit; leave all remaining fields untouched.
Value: **3159.74** ft³
